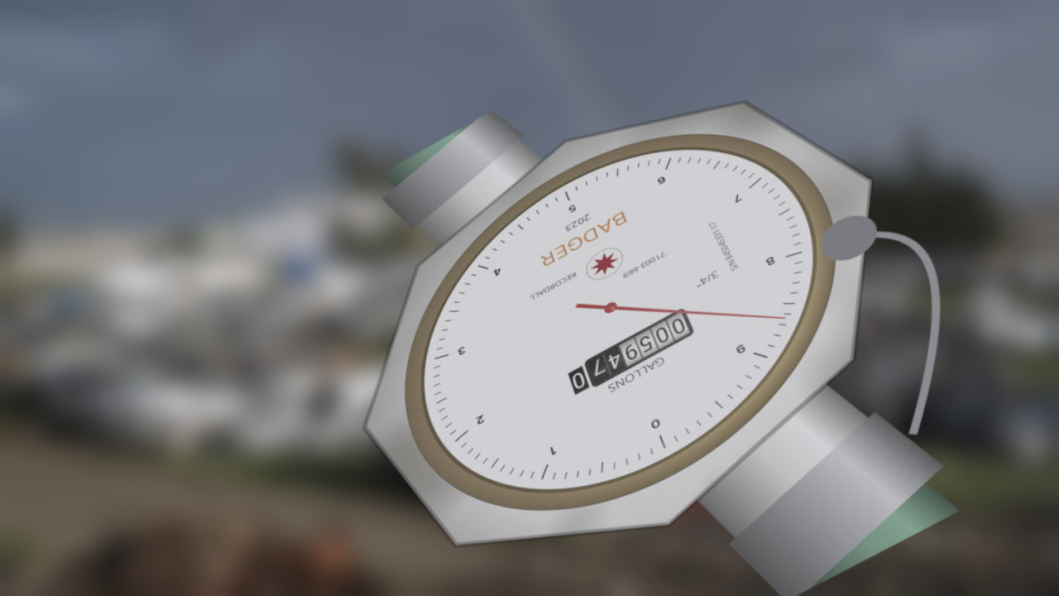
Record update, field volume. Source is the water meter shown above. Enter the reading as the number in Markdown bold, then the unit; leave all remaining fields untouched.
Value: **59468.6** gal
